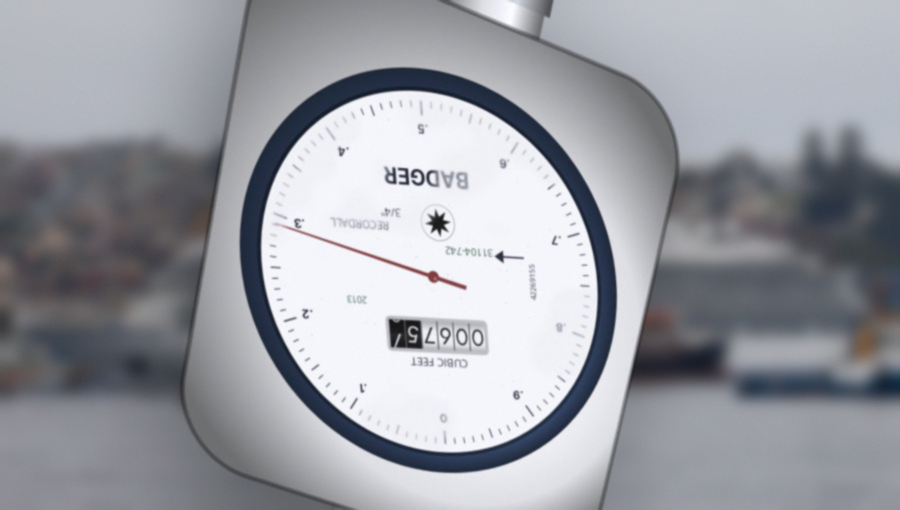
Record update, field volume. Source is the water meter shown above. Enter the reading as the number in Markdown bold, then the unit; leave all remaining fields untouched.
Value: **6757.29** ft³
